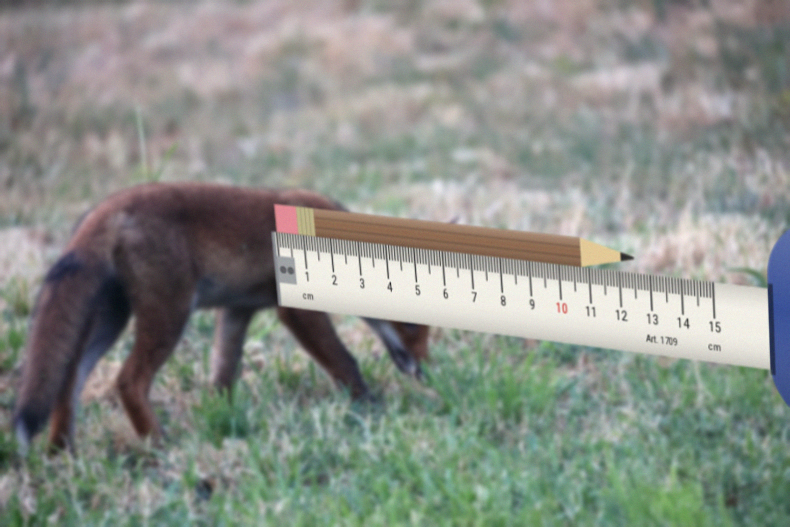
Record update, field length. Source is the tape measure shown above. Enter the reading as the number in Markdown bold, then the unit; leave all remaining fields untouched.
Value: **12.5** cm
